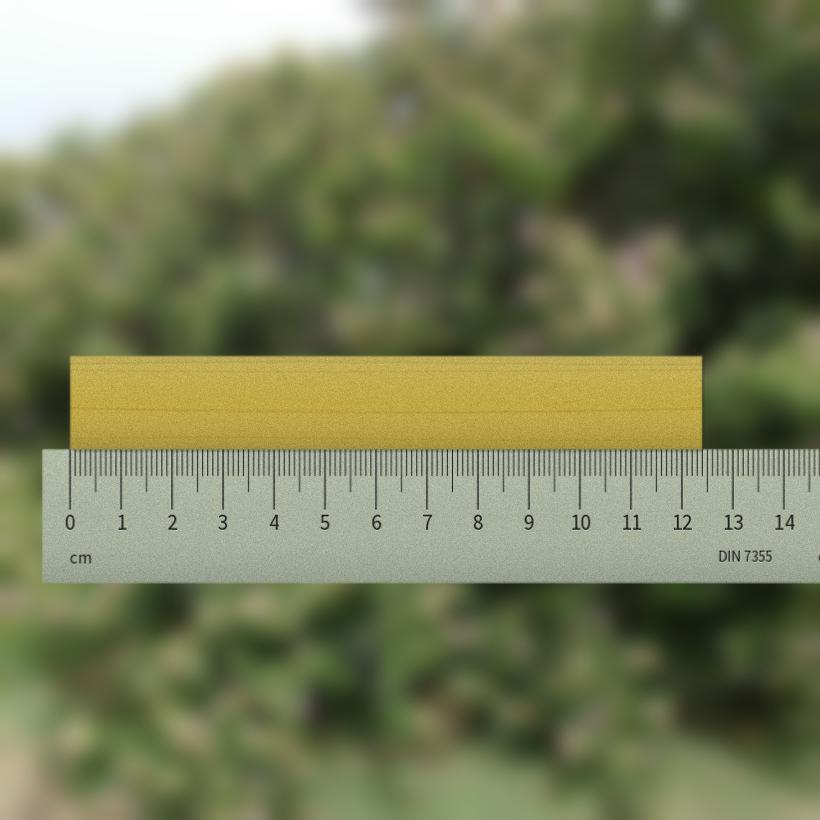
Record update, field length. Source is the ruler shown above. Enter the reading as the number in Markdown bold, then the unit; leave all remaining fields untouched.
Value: **12.4** cm
